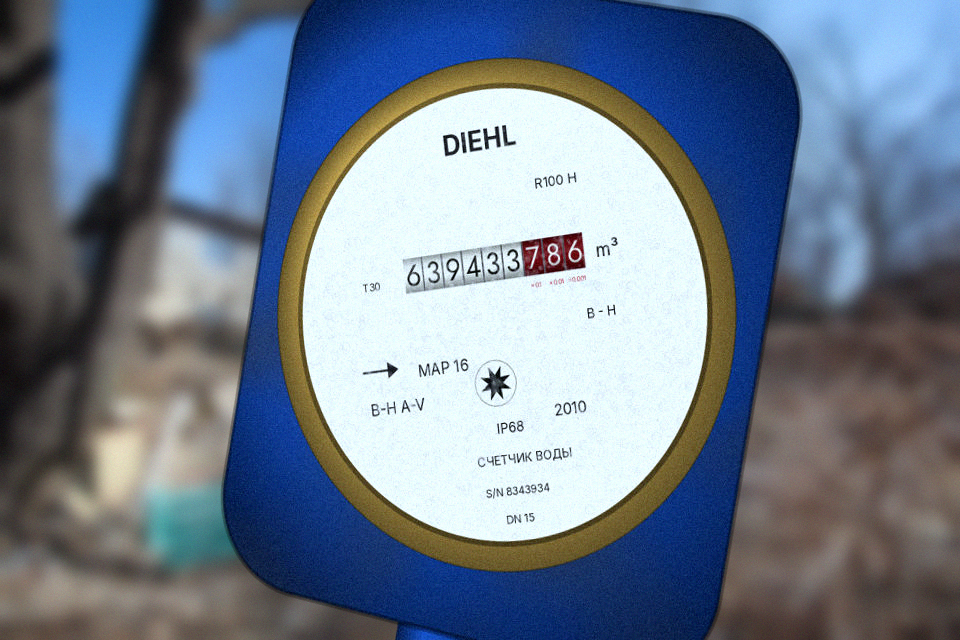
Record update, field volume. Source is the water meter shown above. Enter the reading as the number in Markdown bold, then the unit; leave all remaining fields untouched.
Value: **639433.786** m³
